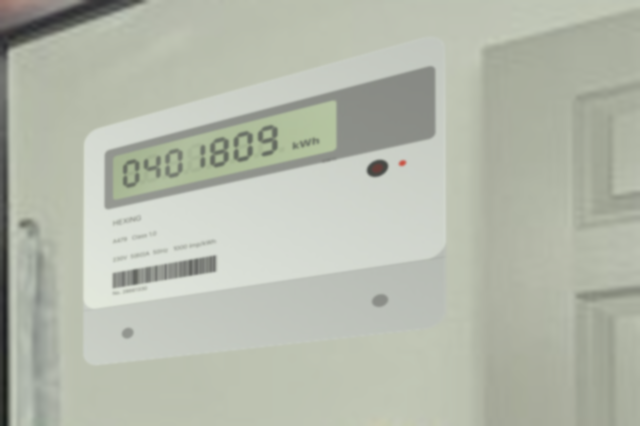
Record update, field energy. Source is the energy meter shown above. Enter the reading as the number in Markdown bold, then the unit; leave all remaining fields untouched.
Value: **401809** kWh
